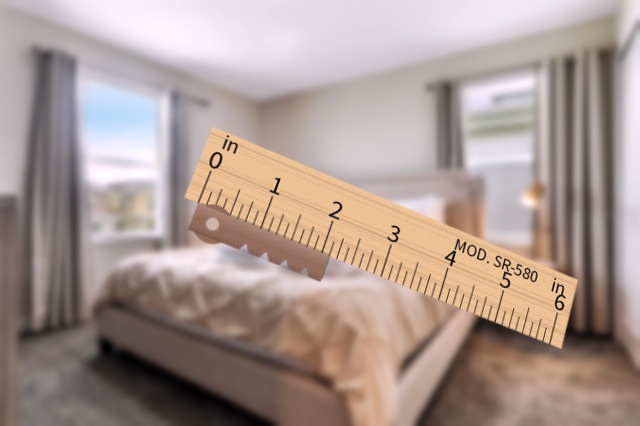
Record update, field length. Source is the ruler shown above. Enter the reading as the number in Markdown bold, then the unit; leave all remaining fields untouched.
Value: **2.125** in
